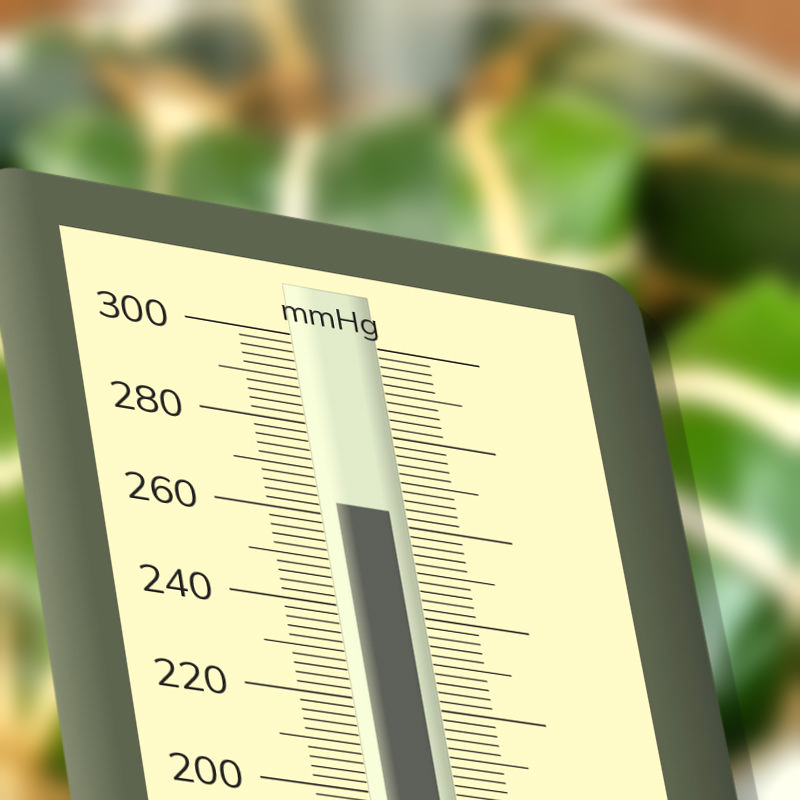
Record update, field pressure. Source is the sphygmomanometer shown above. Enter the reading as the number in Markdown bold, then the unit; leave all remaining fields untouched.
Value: **263** mmHg
